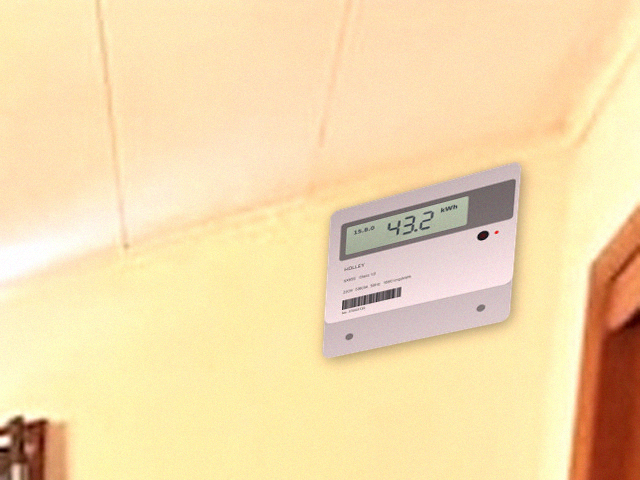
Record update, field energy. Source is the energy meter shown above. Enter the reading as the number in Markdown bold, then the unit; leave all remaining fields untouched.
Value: **43.2** kWh
